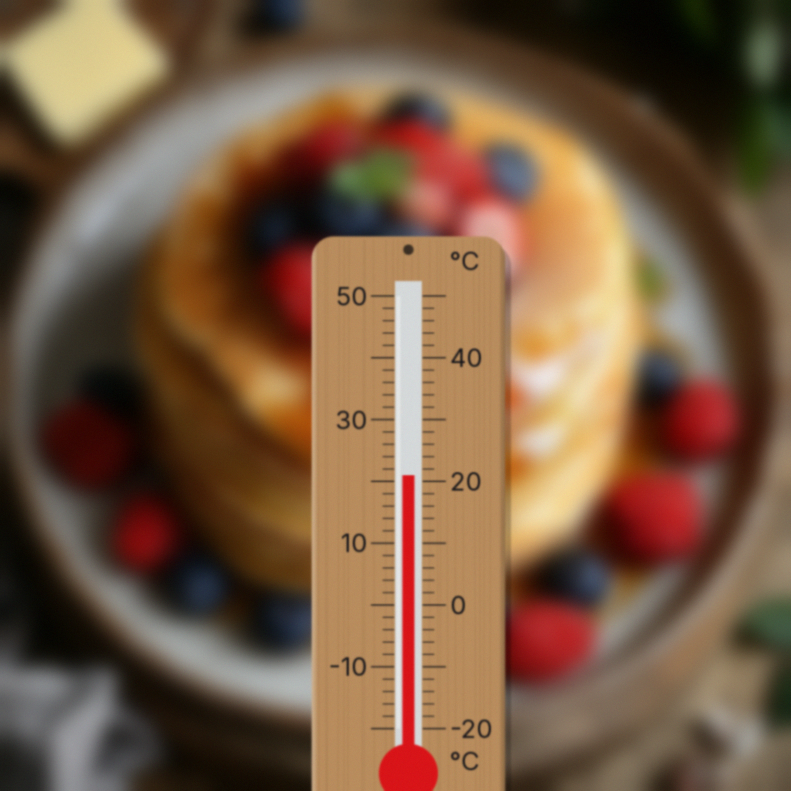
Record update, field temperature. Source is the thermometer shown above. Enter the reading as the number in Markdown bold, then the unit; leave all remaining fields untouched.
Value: **21** °C
